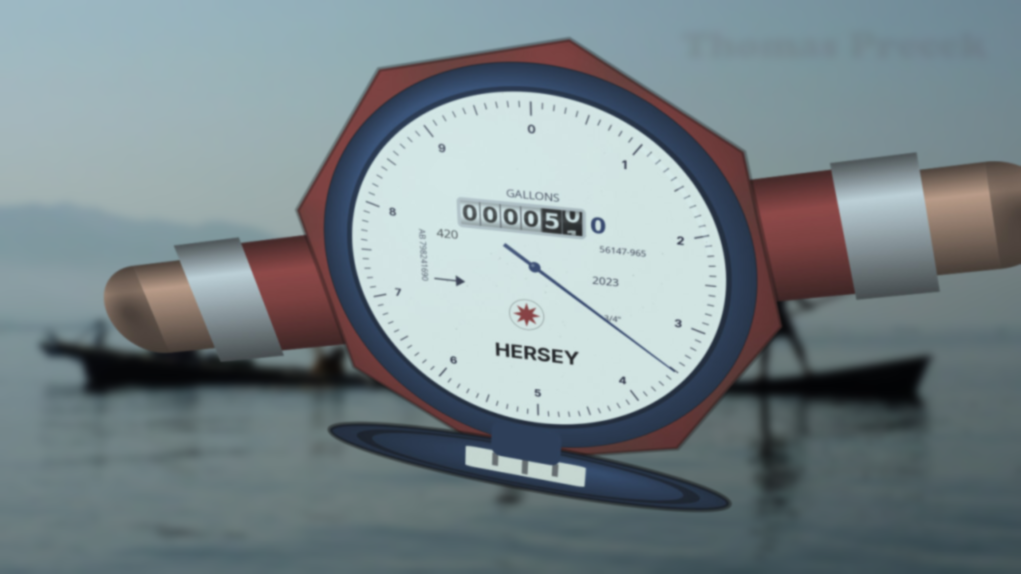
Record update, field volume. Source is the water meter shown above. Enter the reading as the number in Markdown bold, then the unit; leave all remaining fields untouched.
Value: **503.5** gal
